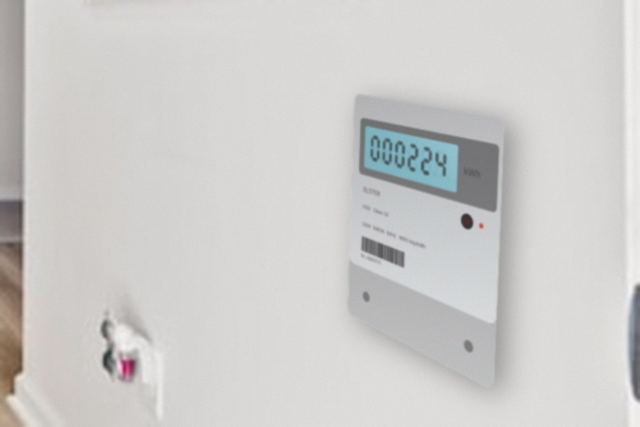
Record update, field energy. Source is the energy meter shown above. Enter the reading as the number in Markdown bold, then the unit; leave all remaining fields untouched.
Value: **224** kWh
